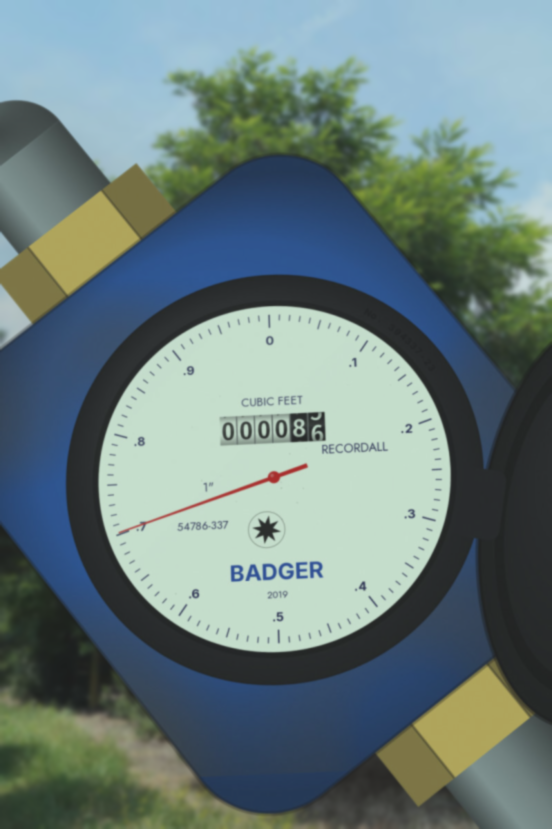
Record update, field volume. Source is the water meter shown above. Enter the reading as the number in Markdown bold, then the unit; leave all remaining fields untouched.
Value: **85.70** ft³
